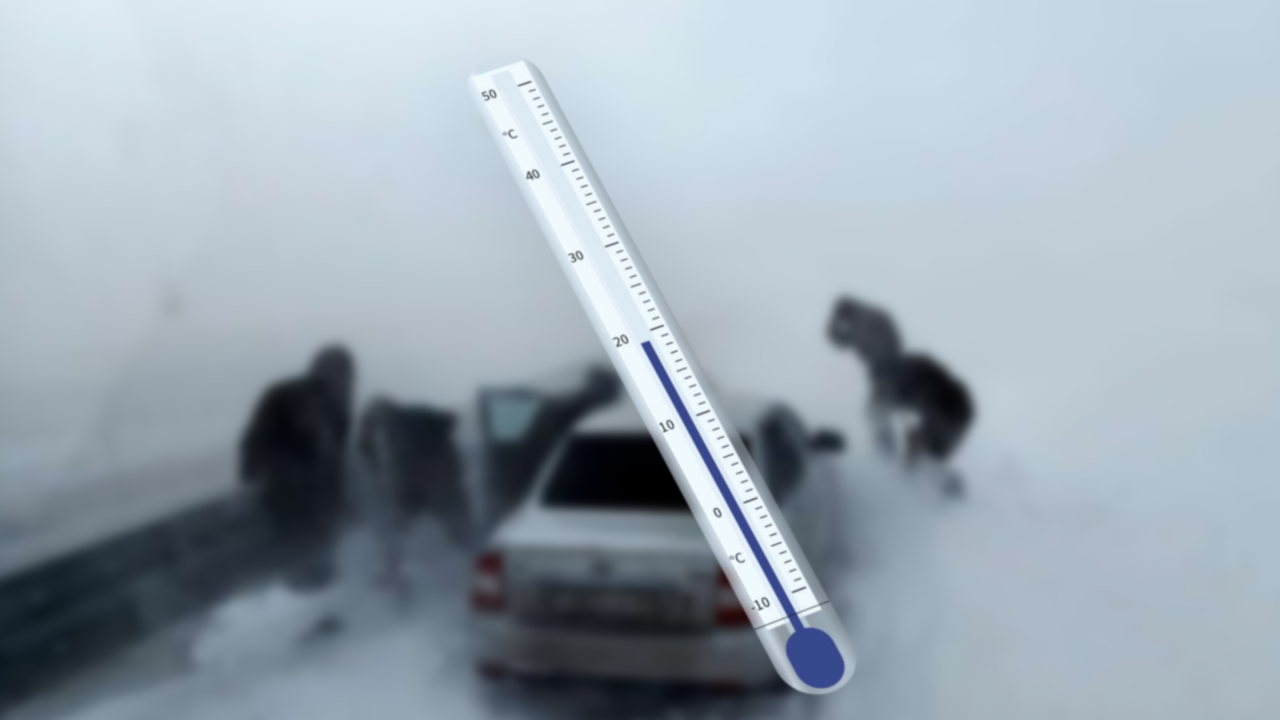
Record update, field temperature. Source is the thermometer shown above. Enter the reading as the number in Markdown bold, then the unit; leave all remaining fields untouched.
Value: **19** °C
